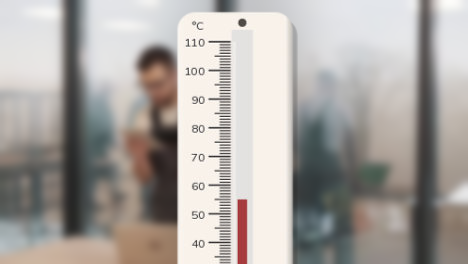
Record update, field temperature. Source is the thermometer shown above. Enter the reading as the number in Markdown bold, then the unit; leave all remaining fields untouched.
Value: **55** °C
